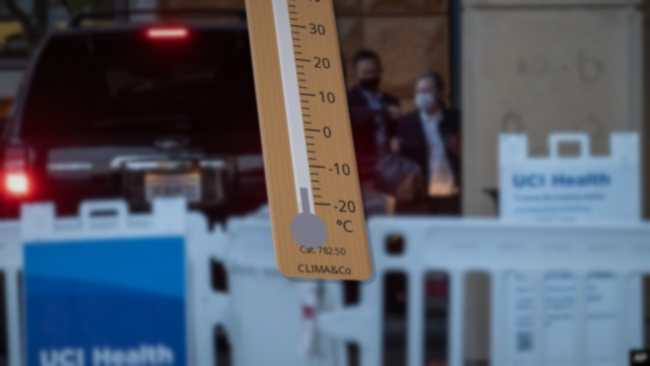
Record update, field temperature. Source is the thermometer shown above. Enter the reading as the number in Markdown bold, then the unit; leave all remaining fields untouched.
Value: **-16** °C
